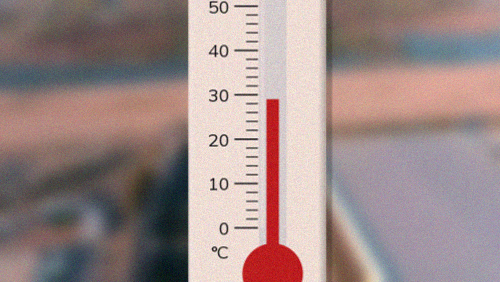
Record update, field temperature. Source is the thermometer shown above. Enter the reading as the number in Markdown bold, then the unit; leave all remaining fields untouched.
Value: **29** °C
